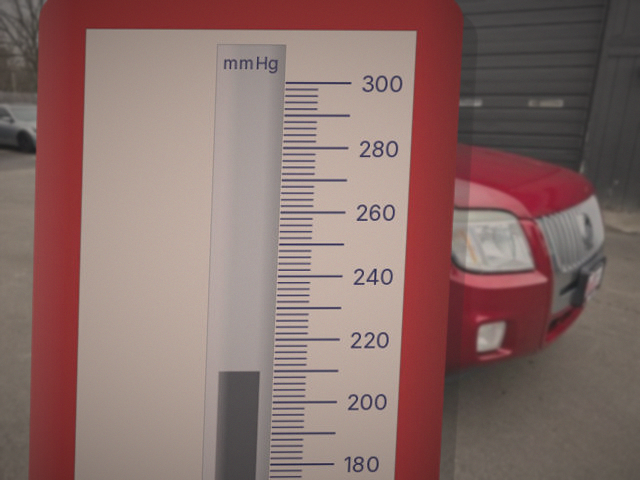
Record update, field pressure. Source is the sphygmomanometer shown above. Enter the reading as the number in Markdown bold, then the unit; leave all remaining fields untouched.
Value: **210** mmHg
